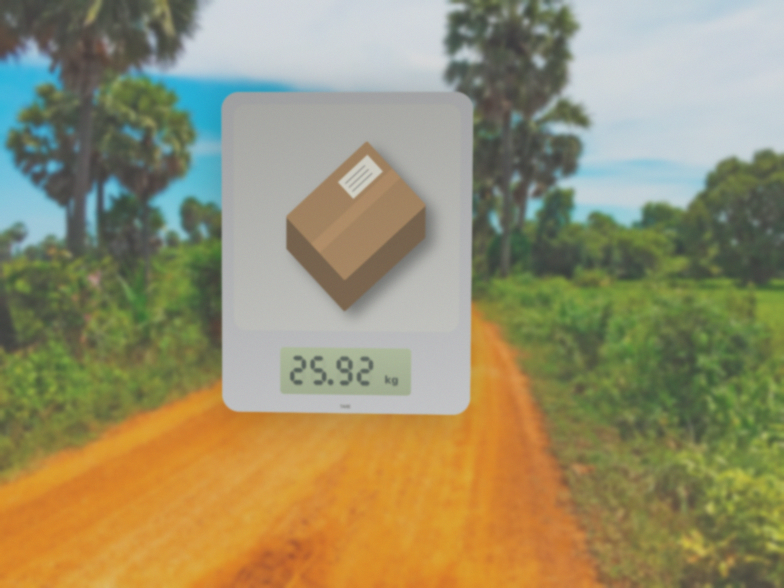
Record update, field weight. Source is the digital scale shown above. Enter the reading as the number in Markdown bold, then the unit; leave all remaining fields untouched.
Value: **25.92** kg
